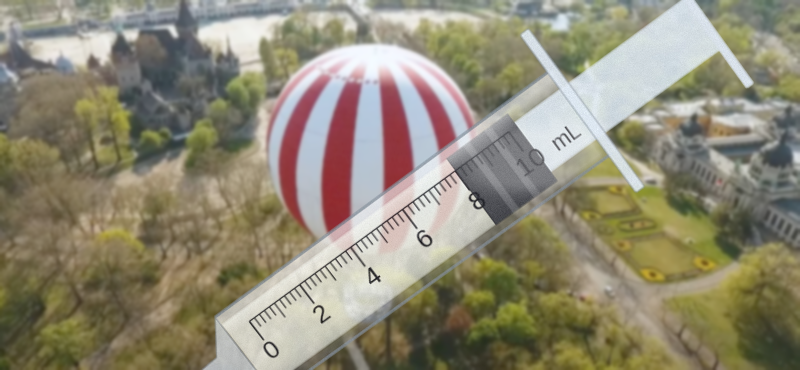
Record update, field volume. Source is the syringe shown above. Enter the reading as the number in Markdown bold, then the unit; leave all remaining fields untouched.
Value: **8** mL
